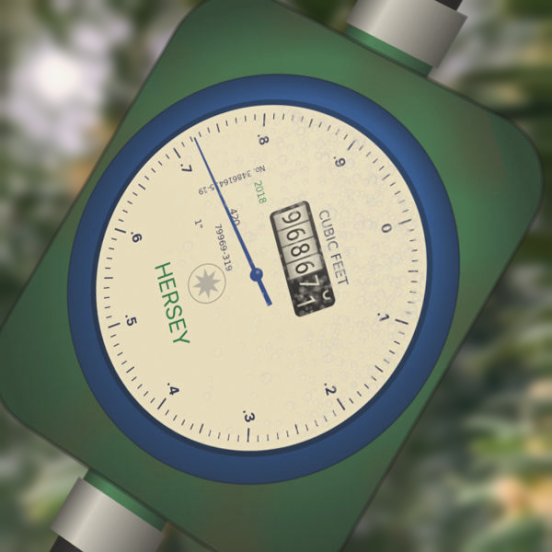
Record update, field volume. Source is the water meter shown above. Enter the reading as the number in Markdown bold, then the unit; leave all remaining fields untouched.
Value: **968670.72** ft³
